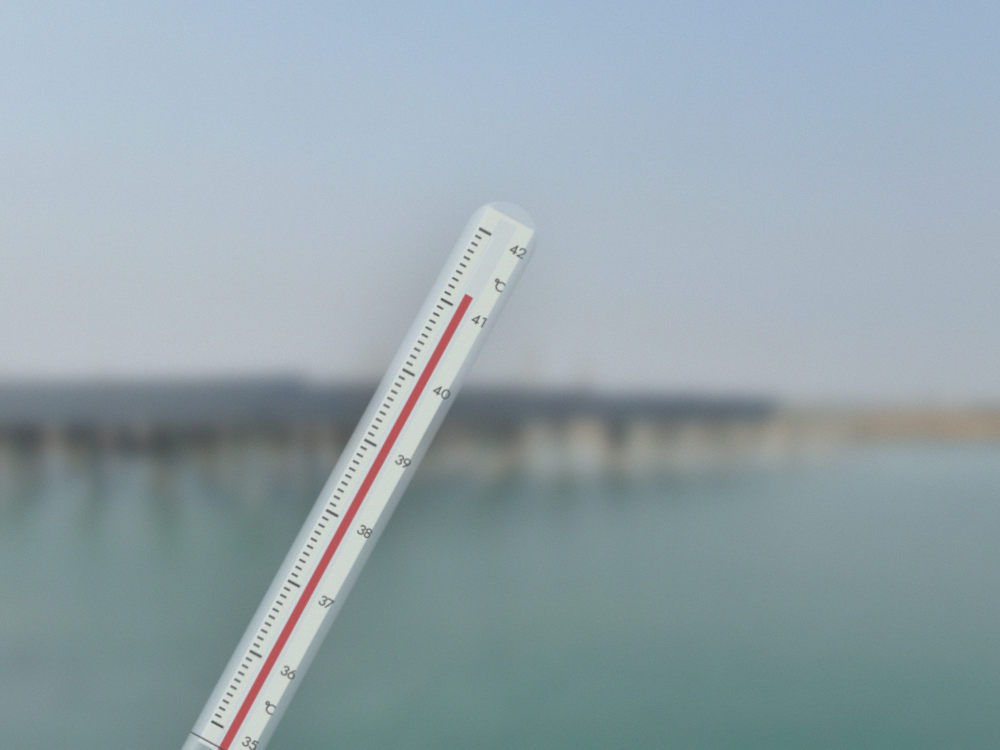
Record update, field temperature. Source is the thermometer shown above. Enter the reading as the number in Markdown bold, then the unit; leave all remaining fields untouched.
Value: **41.2** °C
